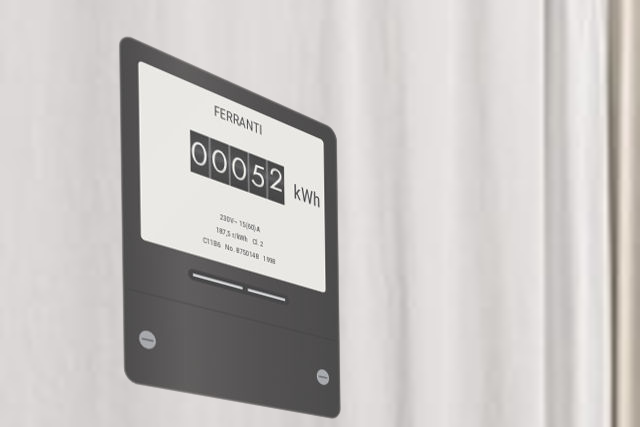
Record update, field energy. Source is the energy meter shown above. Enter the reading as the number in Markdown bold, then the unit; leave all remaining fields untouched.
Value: **52** kWh
